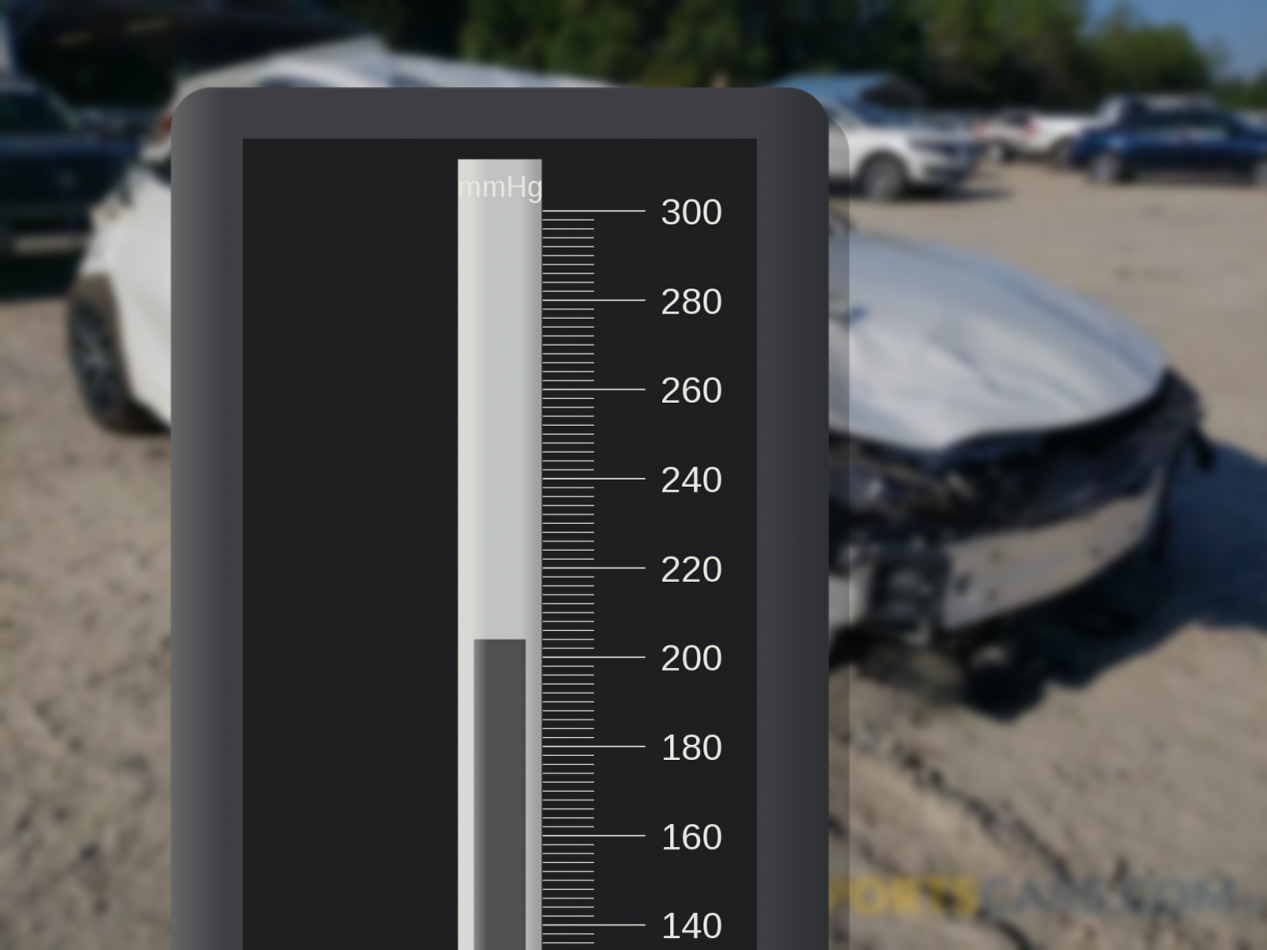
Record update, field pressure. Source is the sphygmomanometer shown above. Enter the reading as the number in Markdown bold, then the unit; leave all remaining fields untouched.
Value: **204** mmHg
